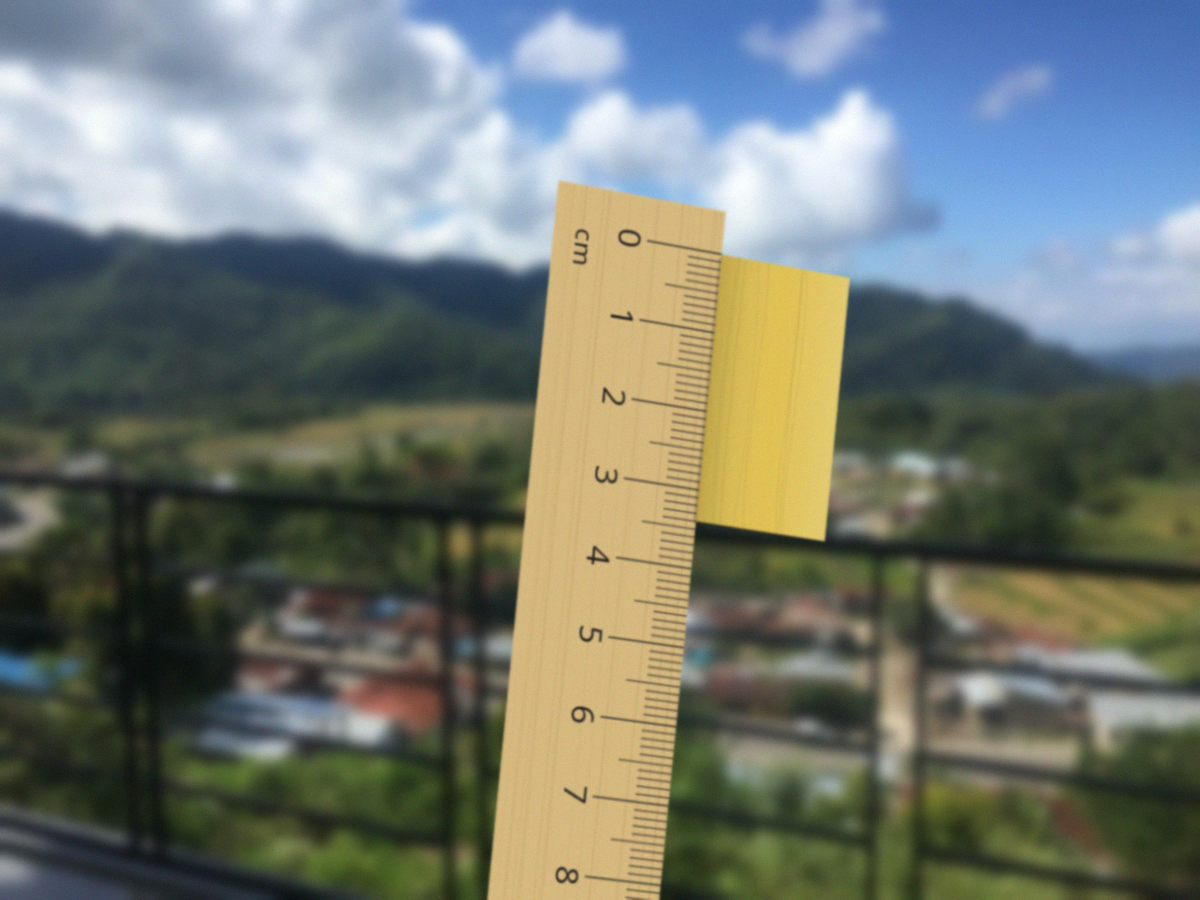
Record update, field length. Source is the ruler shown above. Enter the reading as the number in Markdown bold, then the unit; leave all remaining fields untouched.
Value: **3.4** cm
